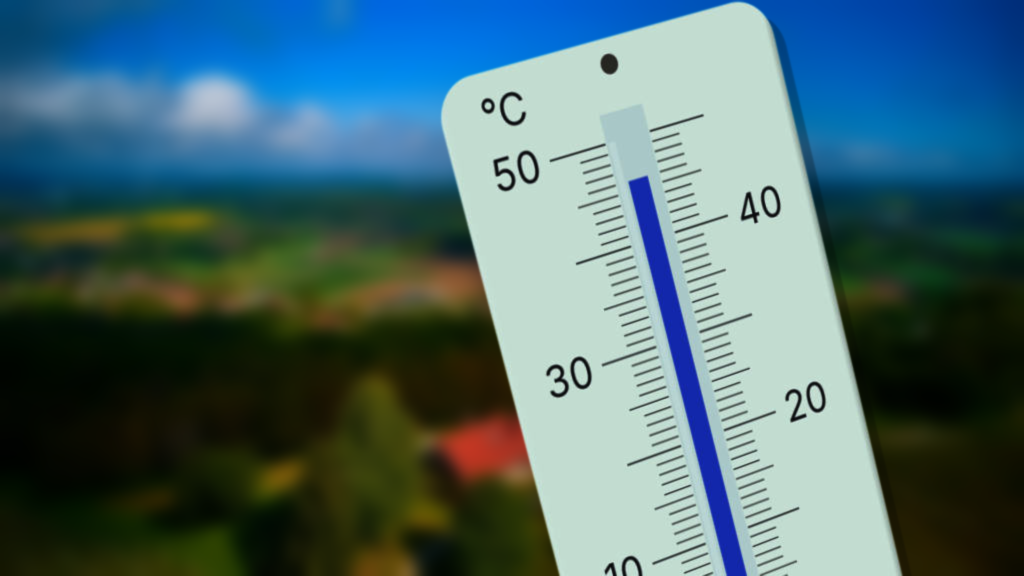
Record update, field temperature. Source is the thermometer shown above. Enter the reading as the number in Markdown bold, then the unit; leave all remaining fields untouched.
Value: **46** °C
